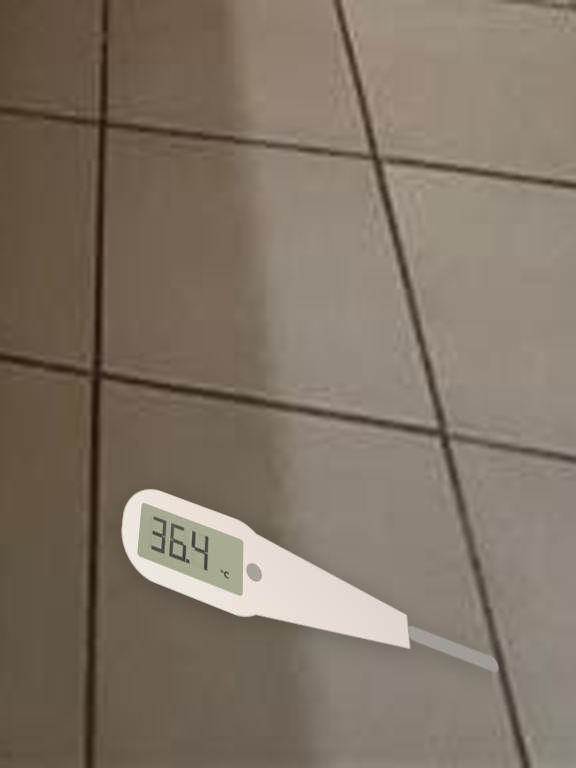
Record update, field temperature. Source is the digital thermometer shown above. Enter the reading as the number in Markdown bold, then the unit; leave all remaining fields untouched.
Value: **36.4** °C
